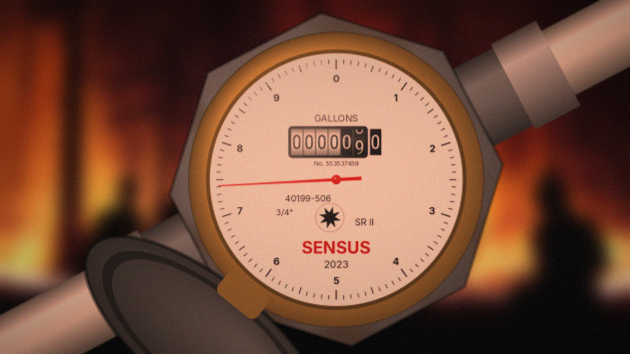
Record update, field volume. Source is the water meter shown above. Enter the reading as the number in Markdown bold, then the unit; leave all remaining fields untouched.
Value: **87.4** gal
